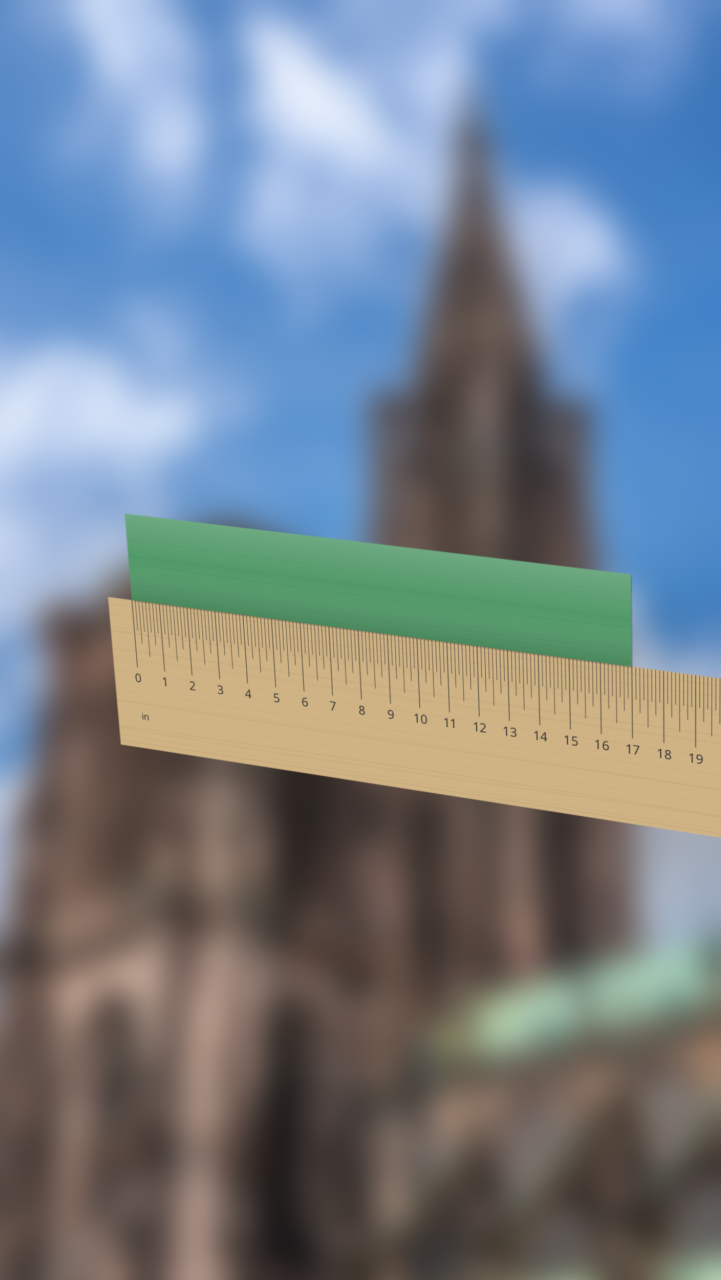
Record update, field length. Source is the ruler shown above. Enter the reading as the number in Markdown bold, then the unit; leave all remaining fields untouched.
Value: **17** in
